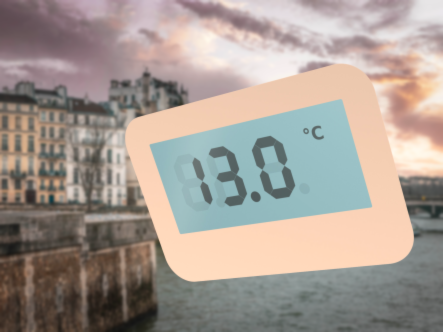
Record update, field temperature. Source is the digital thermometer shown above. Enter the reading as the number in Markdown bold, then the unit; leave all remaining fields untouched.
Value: **13.0** °C
